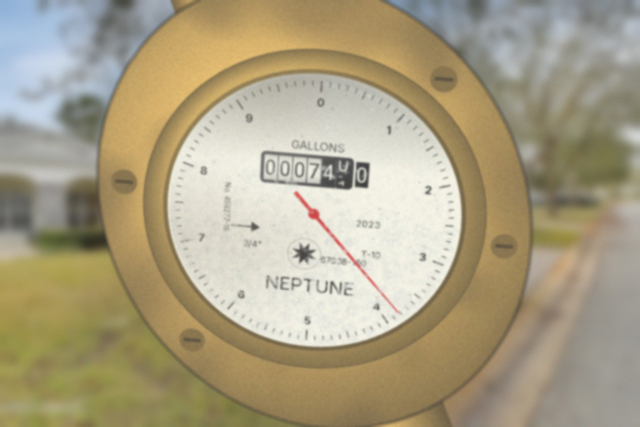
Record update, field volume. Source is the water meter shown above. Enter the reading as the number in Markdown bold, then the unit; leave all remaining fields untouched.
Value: **7403.8** gal
